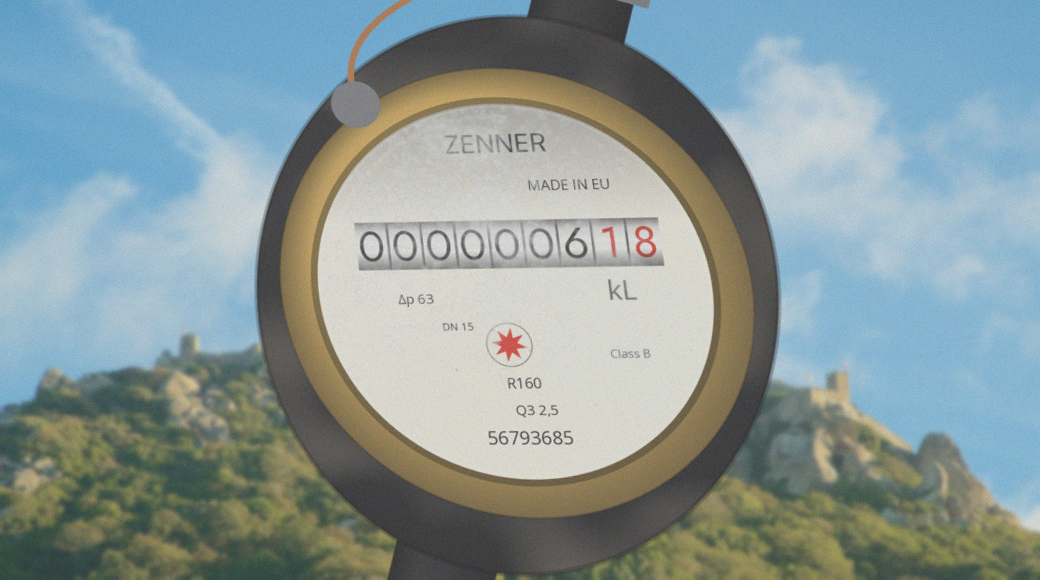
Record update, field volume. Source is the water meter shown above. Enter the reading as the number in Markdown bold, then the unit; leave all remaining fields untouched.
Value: **6.18** kL
